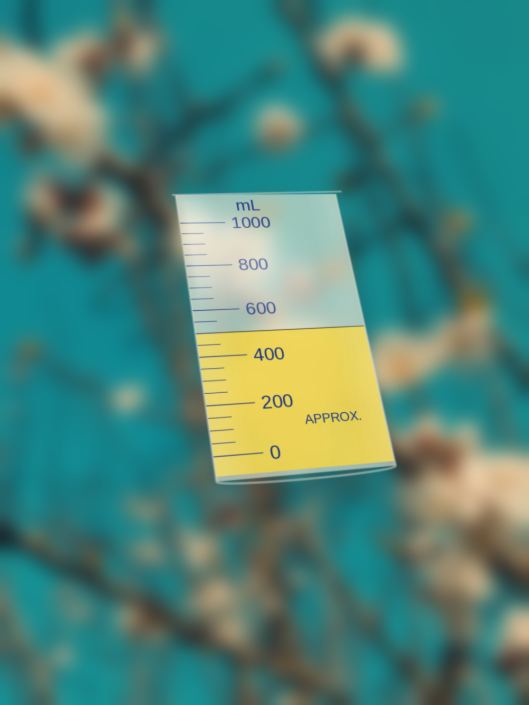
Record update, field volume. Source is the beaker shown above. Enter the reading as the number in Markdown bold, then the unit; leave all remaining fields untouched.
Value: **500** mL
